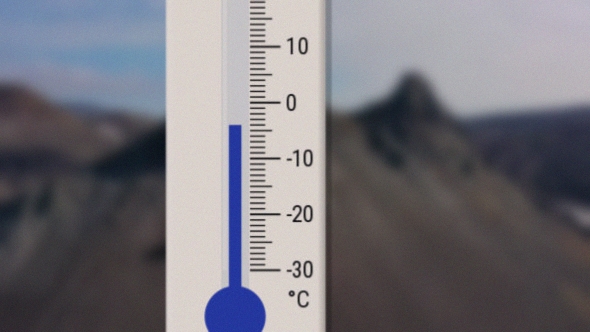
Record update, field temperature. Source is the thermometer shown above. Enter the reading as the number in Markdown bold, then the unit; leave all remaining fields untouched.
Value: **-4** °C
